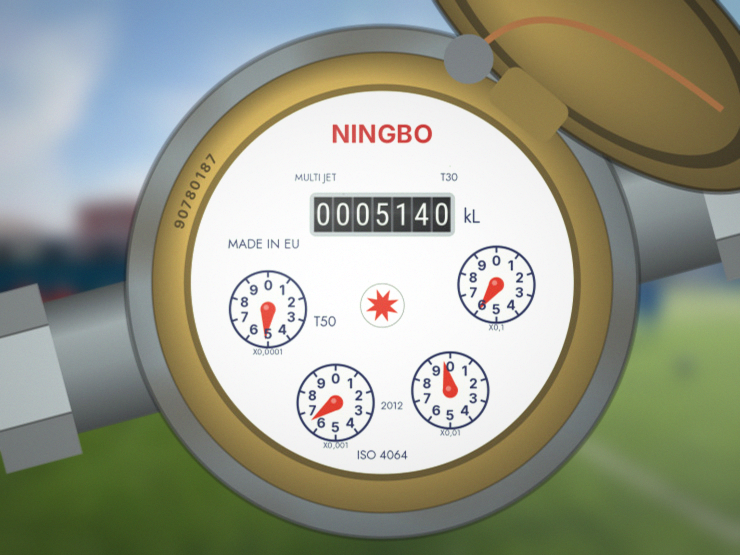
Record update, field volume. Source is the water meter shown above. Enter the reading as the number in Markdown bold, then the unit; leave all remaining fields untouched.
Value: **5140.5965** kL
